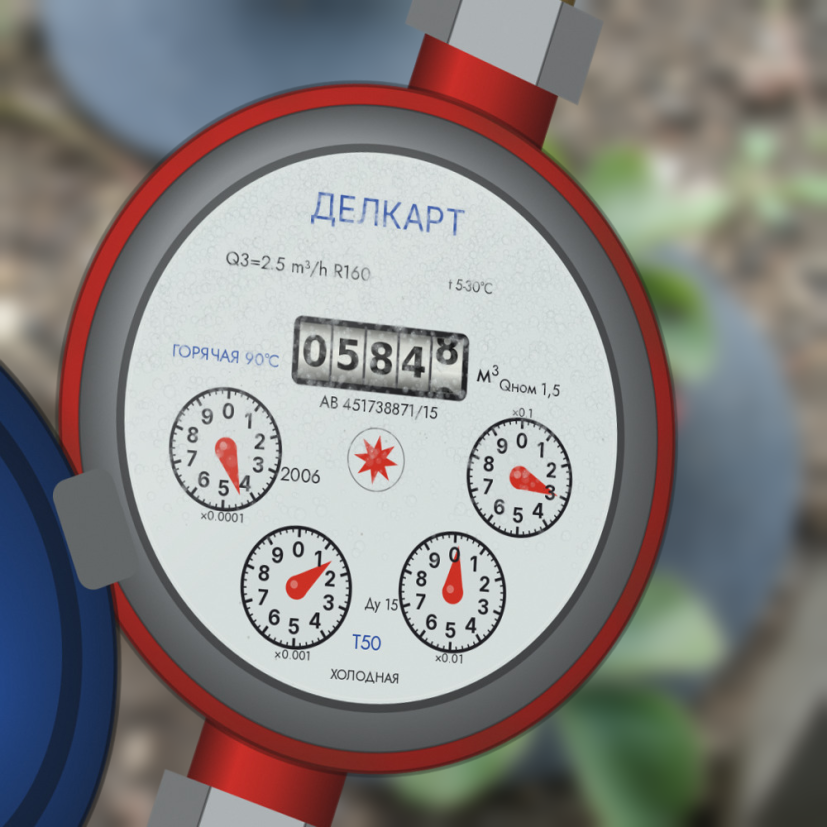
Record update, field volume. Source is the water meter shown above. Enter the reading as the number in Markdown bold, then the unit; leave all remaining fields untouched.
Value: **5848.3014** m³
